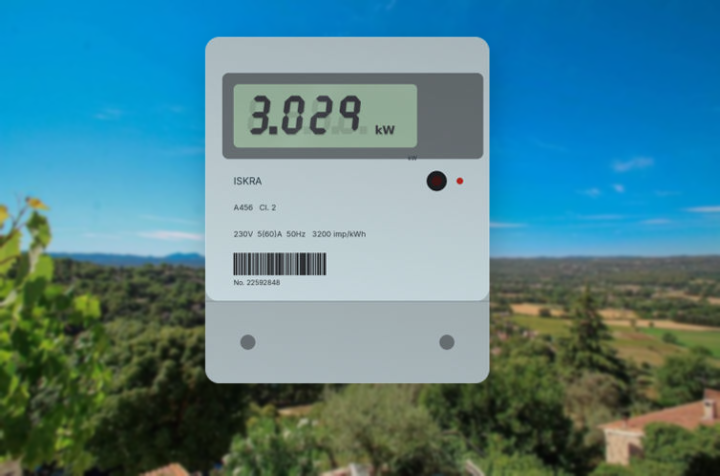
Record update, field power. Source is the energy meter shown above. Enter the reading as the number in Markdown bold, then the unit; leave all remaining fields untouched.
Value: **3.029** kW
